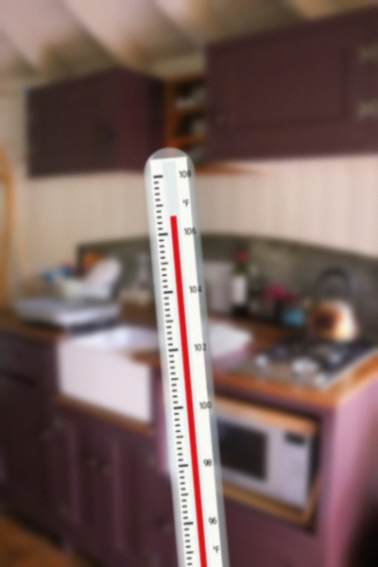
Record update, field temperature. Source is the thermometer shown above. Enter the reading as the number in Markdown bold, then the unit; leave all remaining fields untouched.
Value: **106.6** °F
